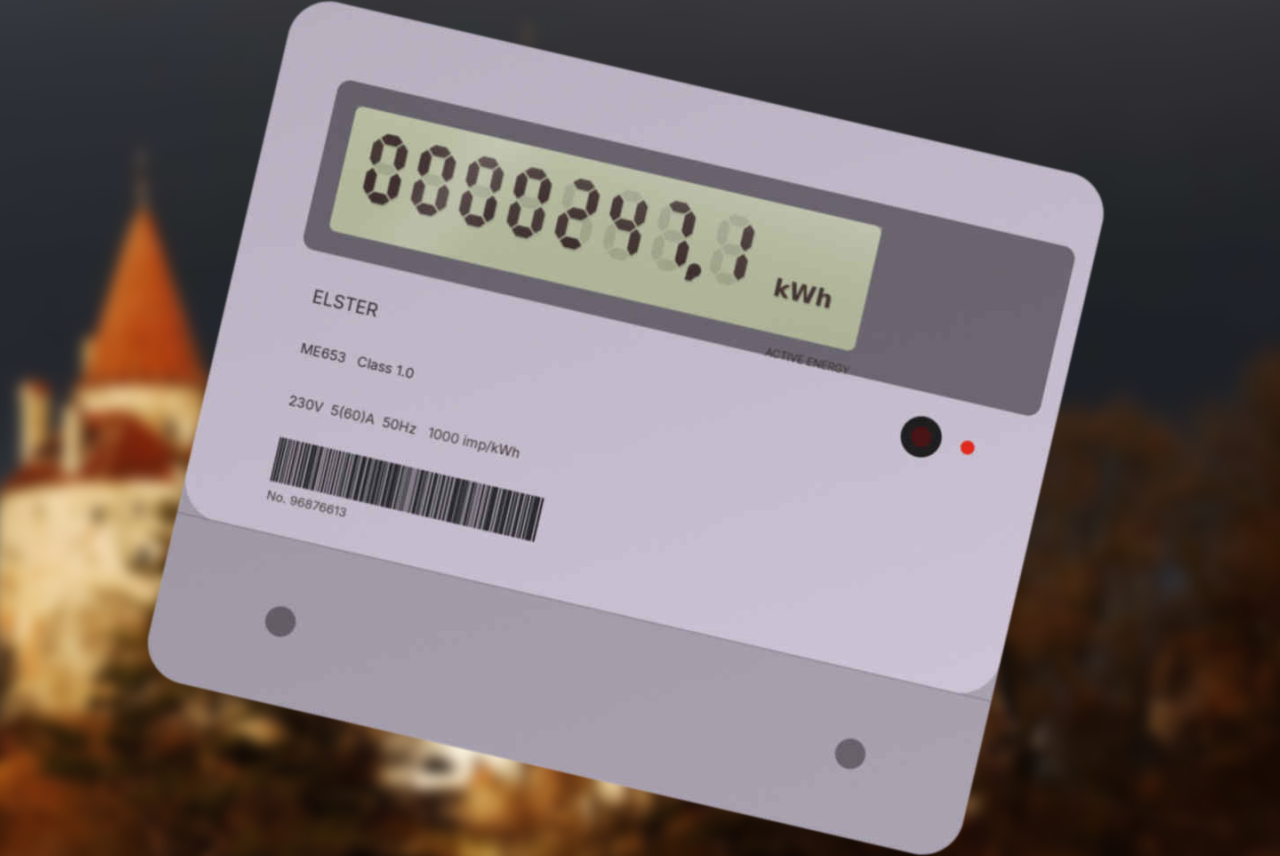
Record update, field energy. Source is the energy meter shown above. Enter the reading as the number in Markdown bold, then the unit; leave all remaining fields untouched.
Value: **247.1** kWh
